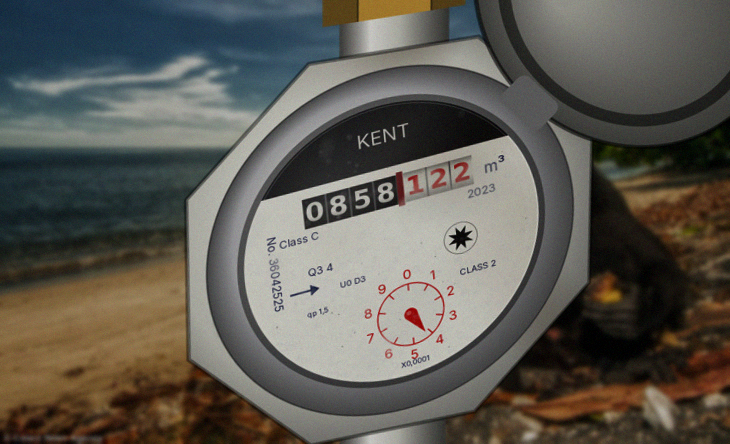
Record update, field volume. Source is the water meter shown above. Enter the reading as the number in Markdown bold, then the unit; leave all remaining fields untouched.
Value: **858.1224** m³
